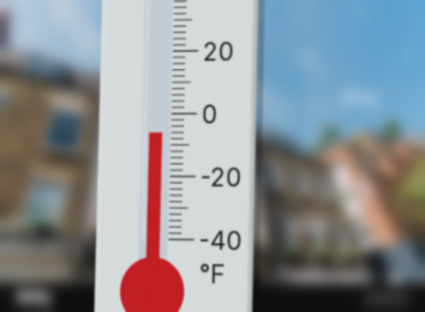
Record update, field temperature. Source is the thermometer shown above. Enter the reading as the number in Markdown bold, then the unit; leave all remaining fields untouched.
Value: **-6** °F
